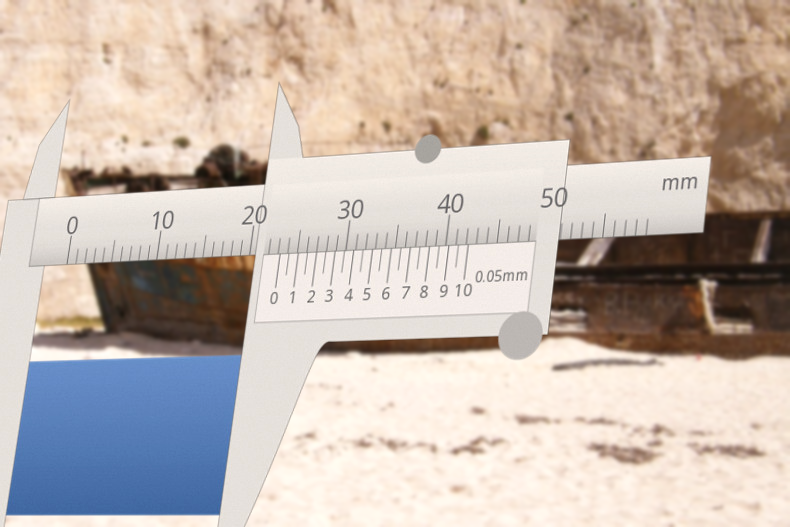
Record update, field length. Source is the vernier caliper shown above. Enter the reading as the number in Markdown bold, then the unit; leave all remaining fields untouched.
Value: **23.2** mm
